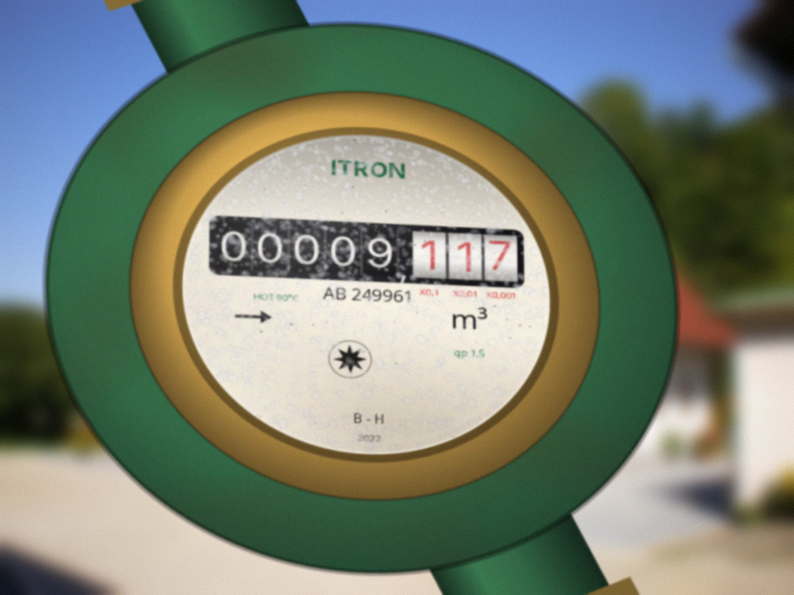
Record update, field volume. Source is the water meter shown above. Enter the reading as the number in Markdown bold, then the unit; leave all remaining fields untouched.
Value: **9.117** m³
